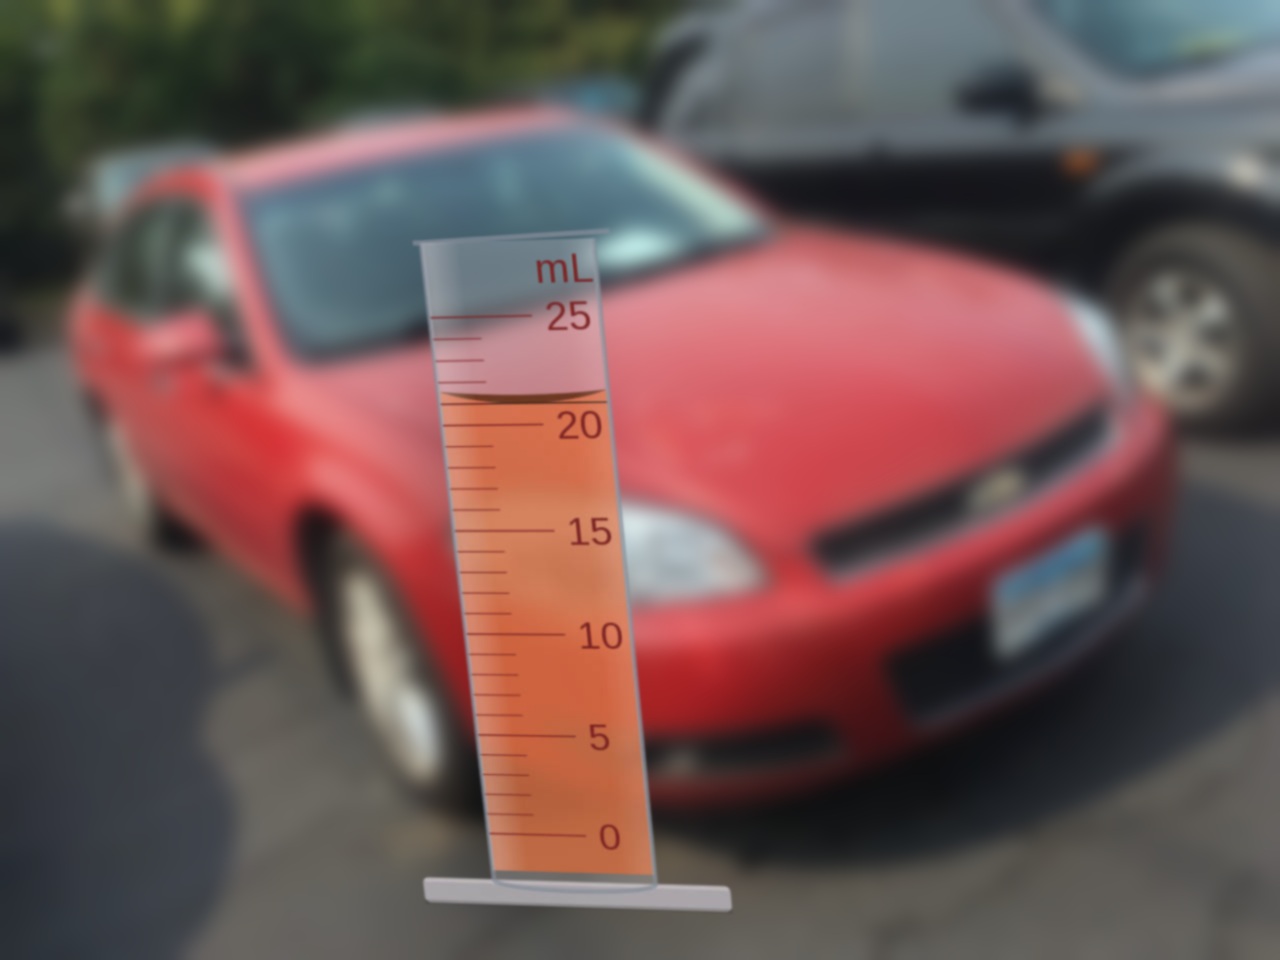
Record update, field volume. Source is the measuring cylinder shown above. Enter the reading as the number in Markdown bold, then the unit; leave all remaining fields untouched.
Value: **21** mL
